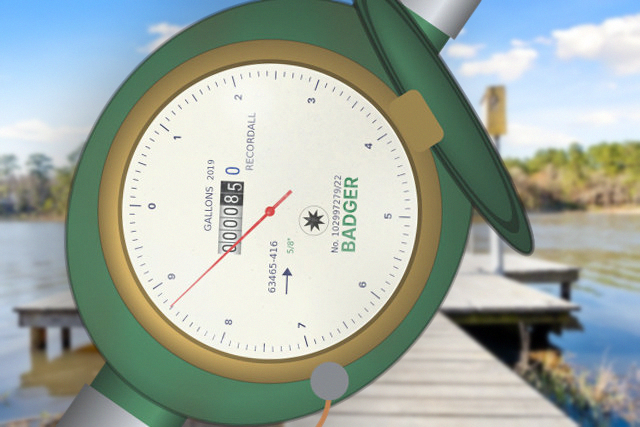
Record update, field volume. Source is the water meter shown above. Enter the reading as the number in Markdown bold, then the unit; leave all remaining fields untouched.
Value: **848.7** gal
